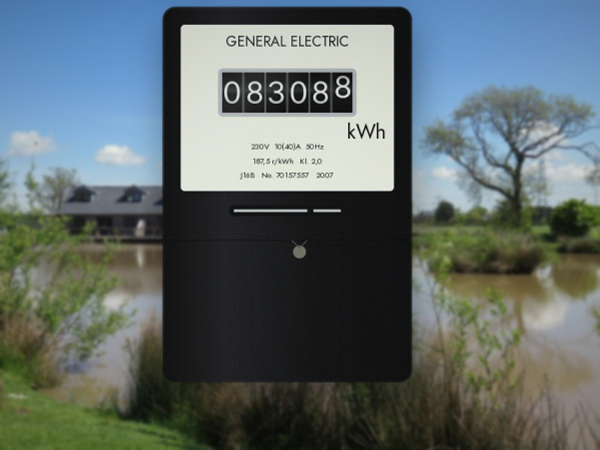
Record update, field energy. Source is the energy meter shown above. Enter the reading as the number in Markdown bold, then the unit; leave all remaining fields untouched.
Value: **83088** kWh
